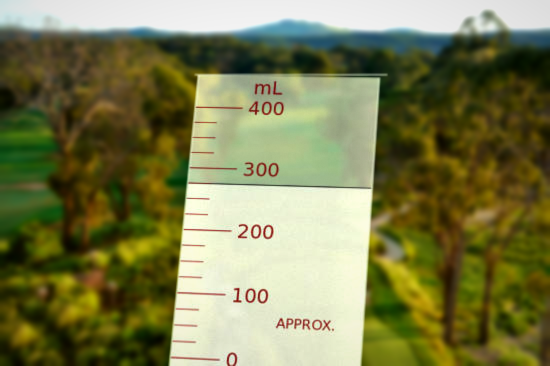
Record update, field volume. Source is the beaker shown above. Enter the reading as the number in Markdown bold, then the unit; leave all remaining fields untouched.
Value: **275** mL
